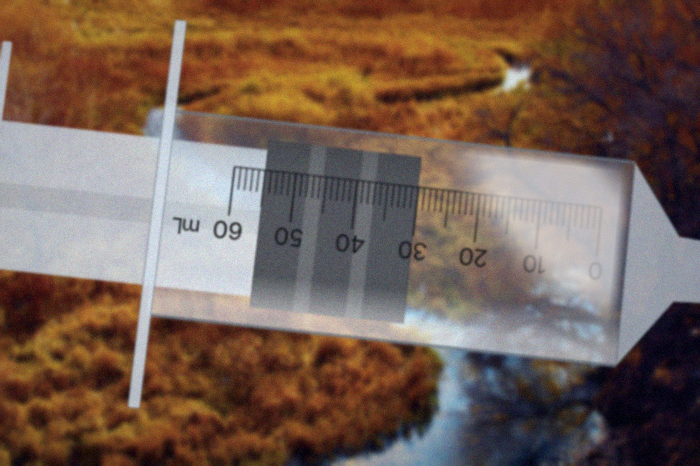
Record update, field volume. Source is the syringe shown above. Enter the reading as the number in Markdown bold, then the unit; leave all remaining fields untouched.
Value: **30** mL
